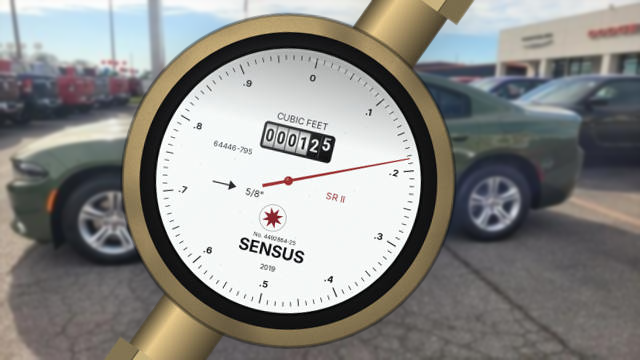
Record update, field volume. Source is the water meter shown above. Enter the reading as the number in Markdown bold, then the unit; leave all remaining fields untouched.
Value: **125.18** ft³
